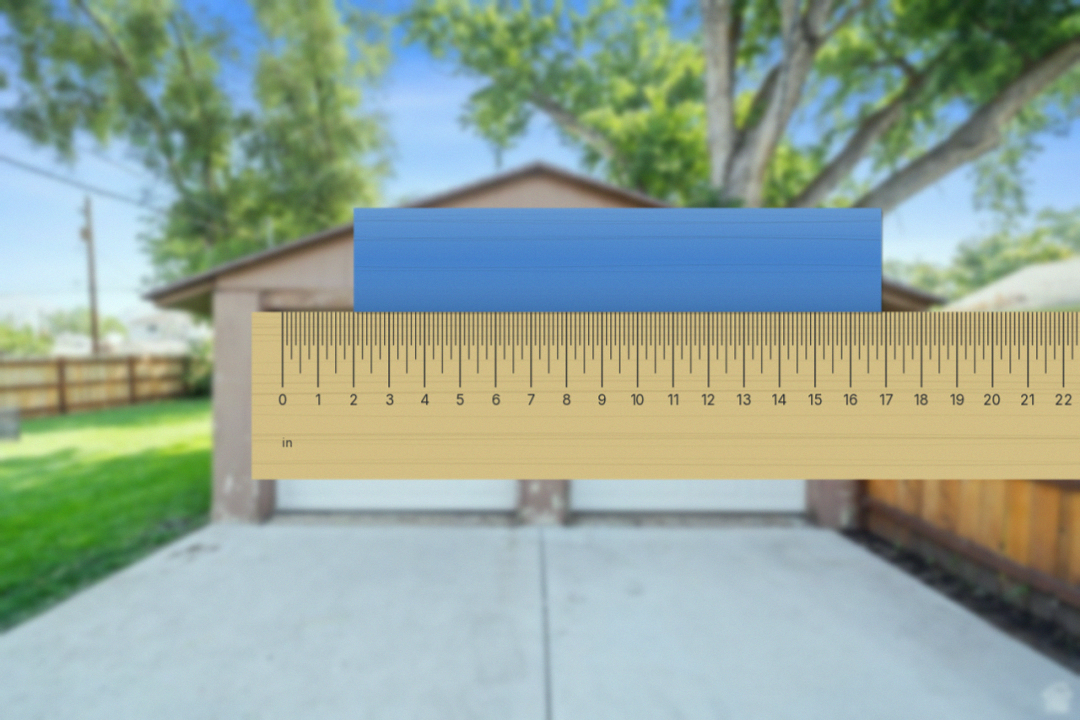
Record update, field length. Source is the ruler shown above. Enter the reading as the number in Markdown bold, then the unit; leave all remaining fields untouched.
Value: **14.875** in
